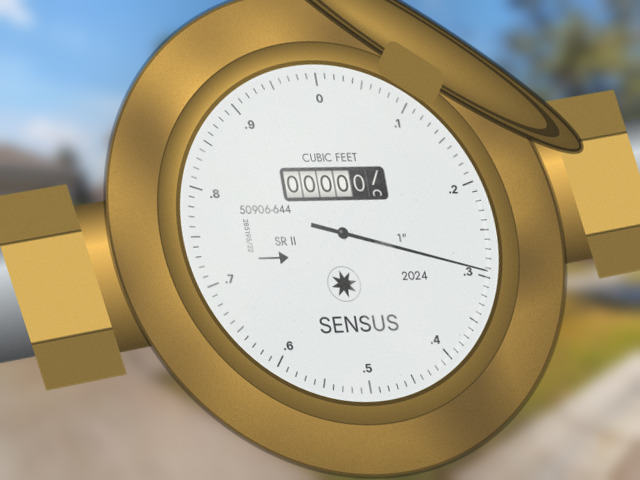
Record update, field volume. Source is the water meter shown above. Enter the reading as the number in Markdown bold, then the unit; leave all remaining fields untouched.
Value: **7.29** ft³
